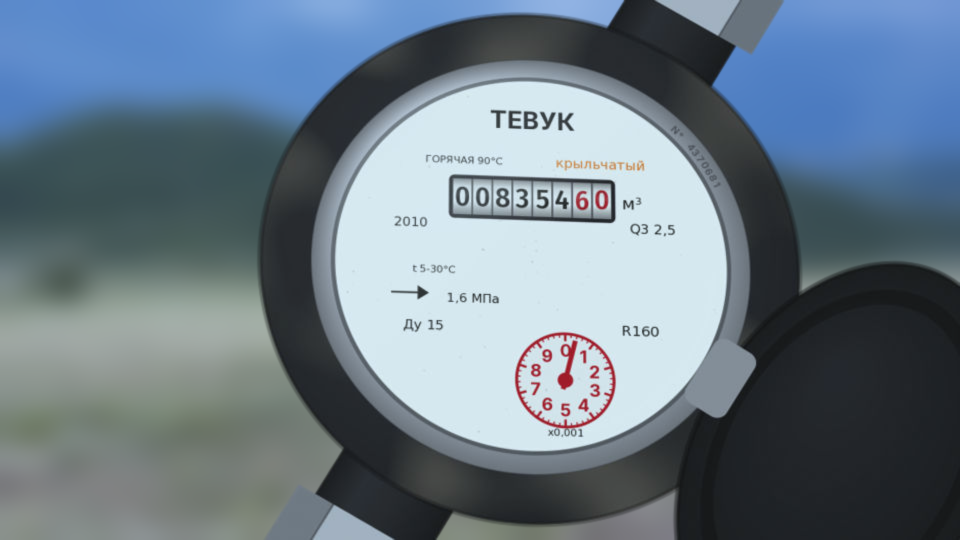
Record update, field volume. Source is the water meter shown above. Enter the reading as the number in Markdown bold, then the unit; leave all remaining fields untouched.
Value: **8354.600** m³
